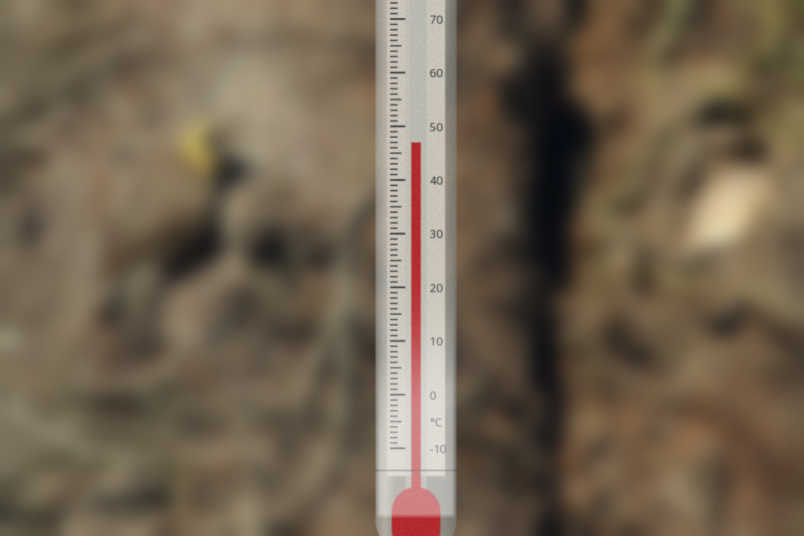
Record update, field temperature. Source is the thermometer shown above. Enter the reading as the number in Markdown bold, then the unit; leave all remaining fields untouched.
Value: **47** °C
